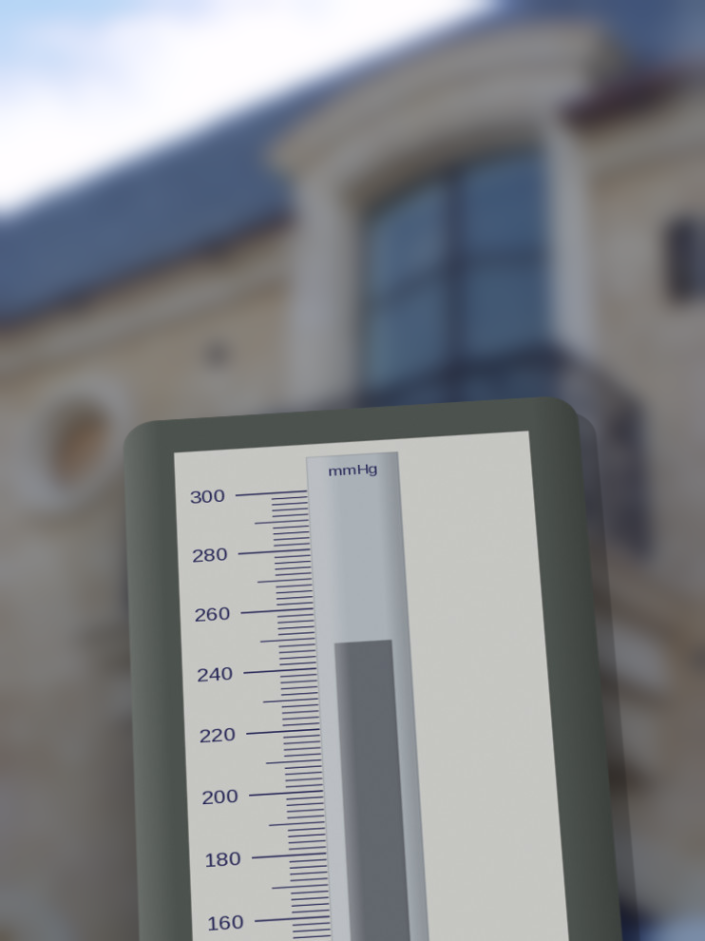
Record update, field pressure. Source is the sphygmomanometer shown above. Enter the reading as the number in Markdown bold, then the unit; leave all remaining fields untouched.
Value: **248** mmHg
